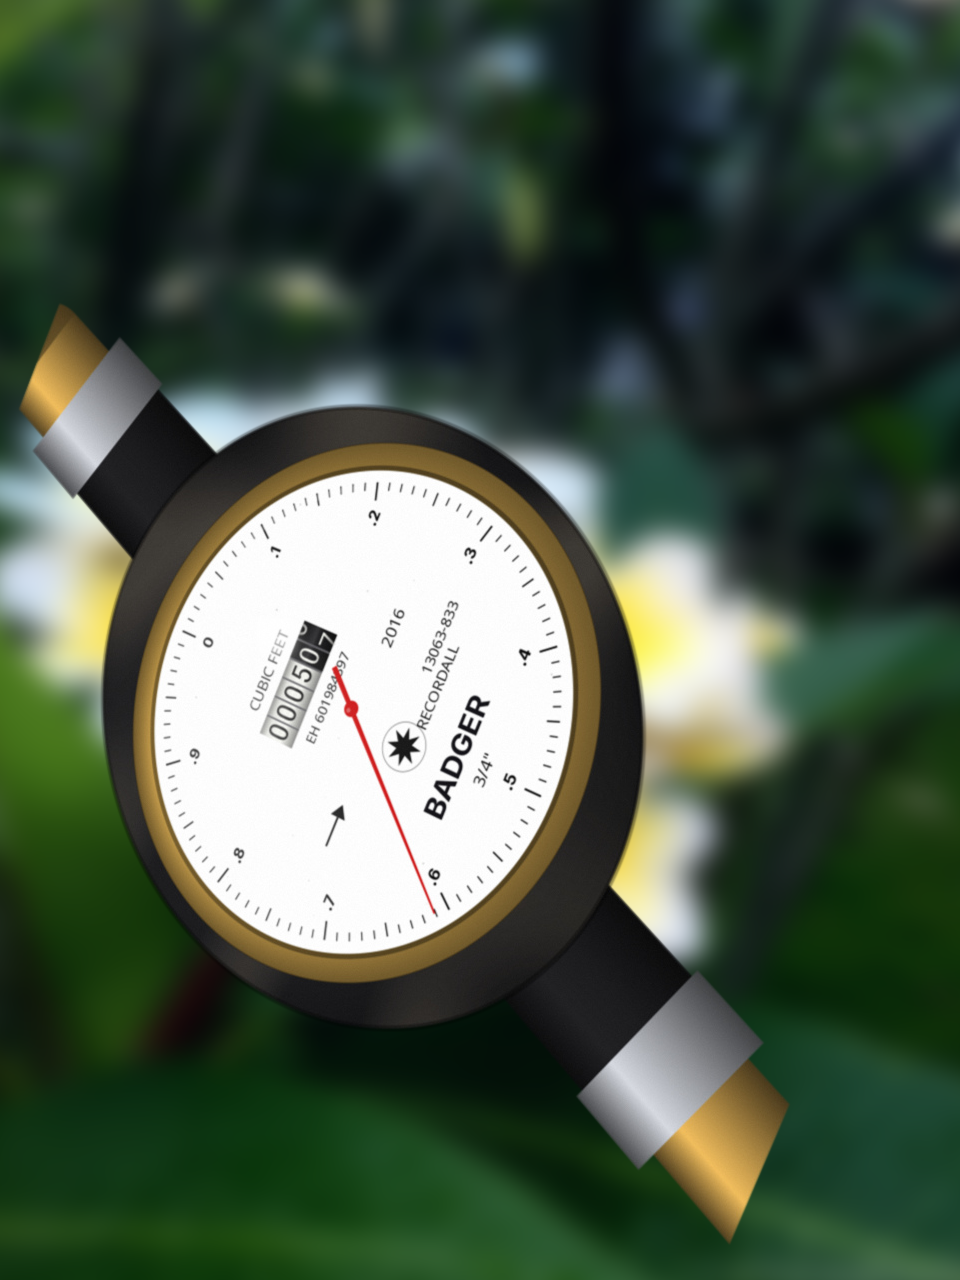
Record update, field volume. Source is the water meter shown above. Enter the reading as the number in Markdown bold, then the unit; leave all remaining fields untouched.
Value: **506.61** ft³
